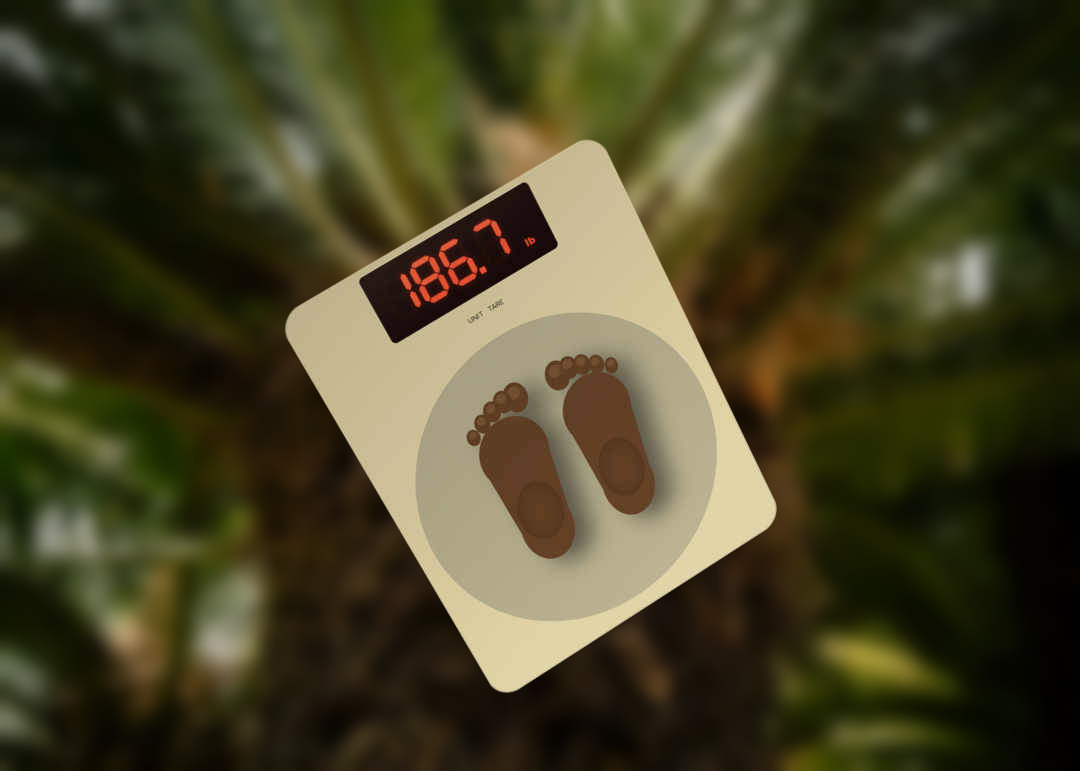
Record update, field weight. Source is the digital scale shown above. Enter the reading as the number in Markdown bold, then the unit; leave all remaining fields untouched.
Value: **186.7** lb
